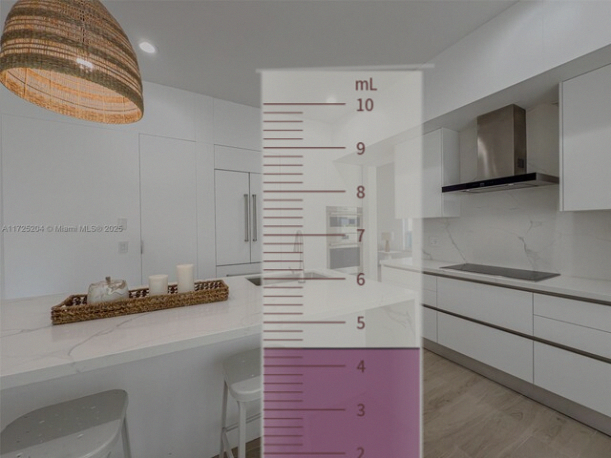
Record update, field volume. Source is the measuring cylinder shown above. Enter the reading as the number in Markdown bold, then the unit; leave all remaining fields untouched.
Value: **4.4** mL
